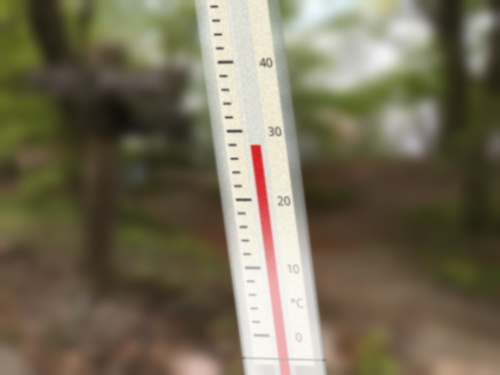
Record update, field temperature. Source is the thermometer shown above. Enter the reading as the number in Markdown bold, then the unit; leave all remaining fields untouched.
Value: **28** °C
